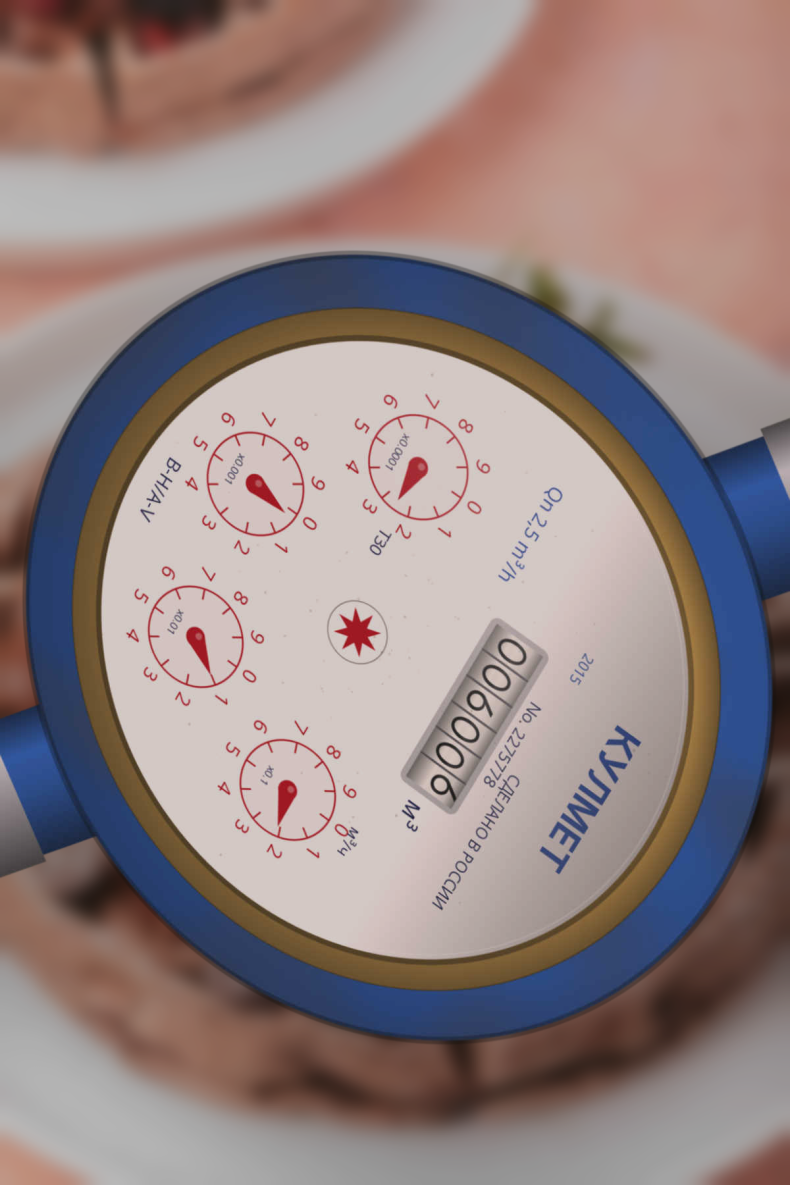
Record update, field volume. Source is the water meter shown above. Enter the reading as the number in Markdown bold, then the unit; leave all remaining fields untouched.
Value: **6006.2102** m³
